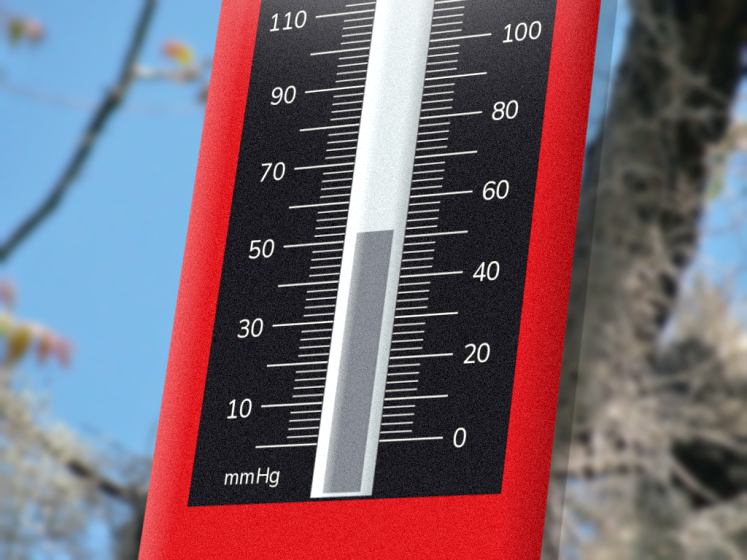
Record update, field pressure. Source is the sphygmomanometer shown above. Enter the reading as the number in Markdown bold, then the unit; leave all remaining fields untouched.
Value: **52** mmHg
